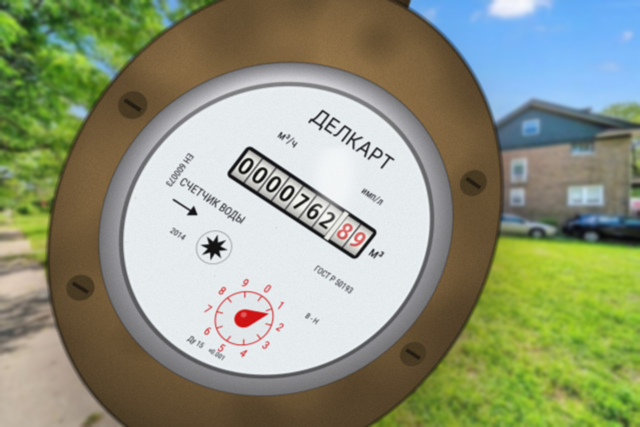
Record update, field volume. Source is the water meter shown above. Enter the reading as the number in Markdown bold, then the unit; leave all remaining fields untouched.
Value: **762.891** m³
